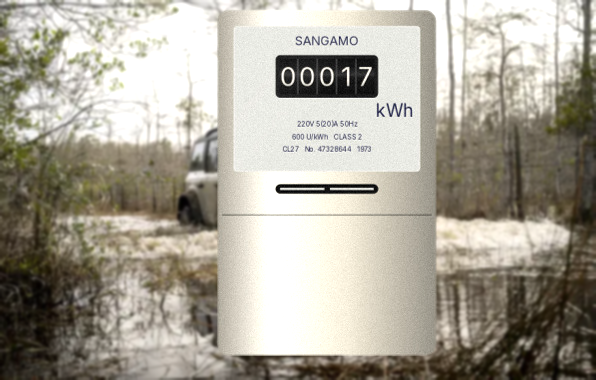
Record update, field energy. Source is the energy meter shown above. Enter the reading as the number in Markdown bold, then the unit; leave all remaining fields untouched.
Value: **17** kWh
